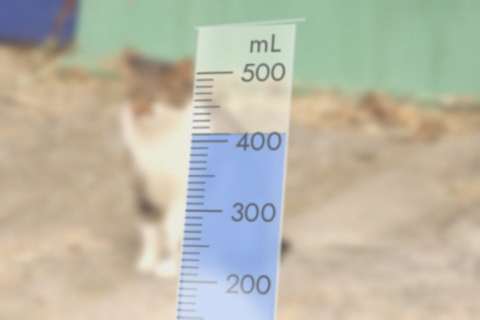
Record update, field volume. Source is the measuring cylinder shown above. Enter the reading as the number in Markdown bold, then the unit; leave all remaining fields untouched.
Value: **410** mL
